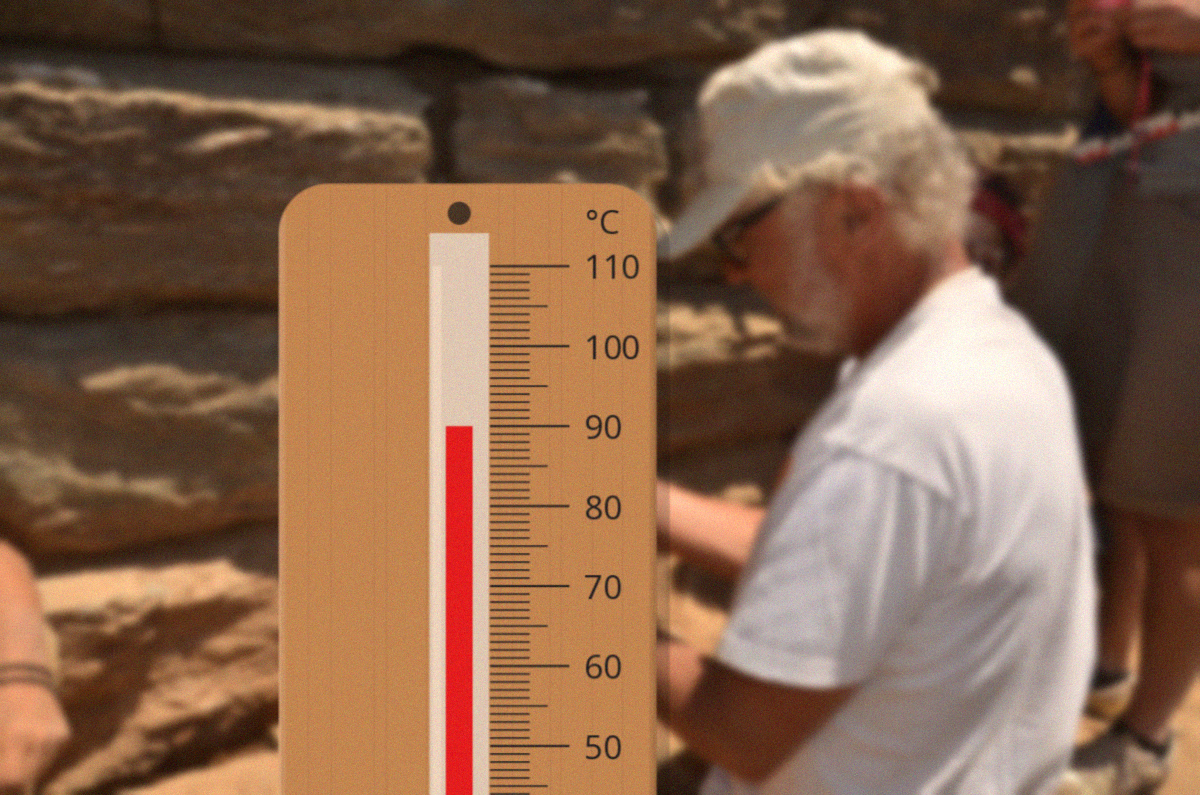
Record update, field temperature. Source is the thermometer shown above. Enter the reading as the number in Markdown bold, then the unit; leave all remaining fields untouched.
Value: **90** °C
